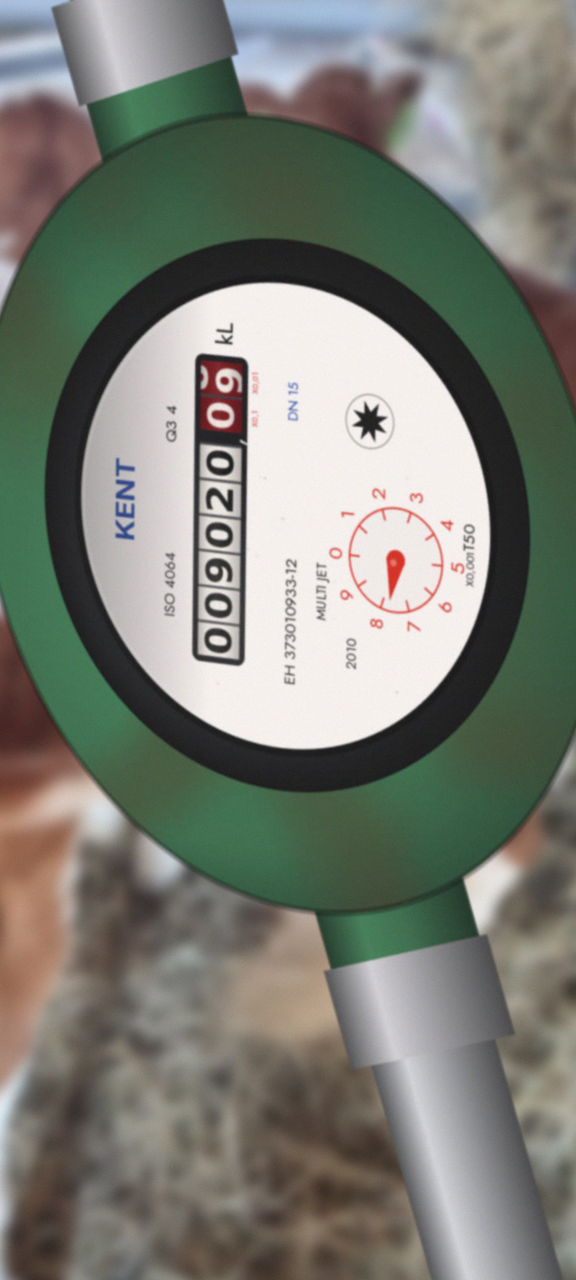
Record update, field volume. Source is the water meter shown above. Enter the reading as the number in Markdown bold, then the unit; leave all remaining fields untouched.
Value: **9020.087** kL
